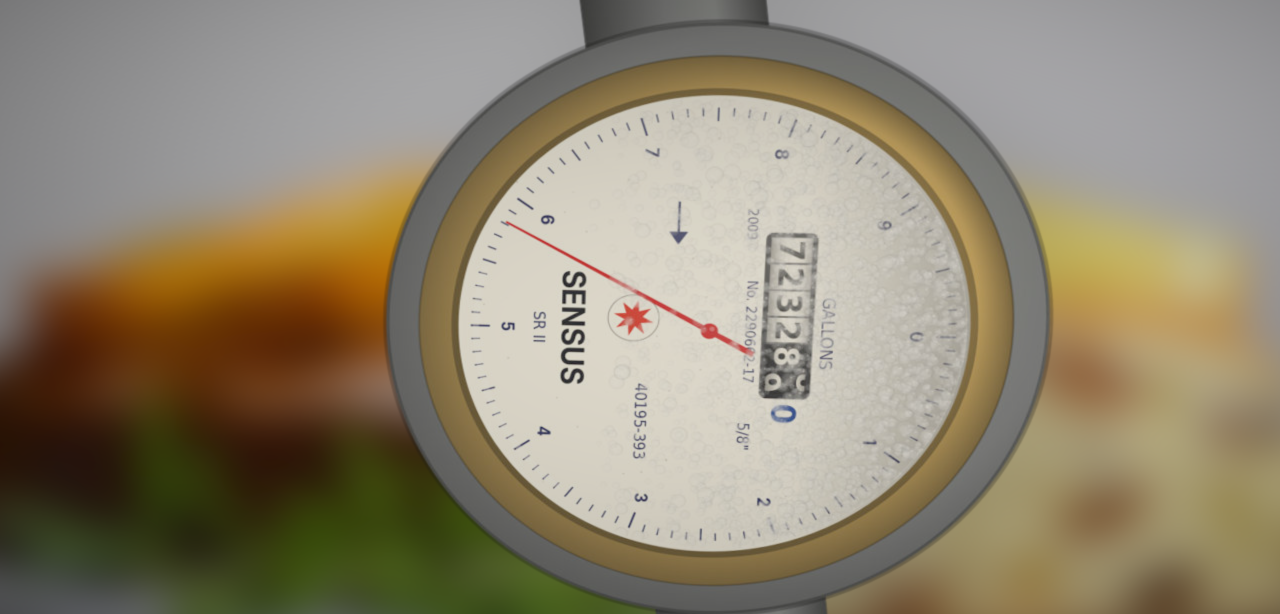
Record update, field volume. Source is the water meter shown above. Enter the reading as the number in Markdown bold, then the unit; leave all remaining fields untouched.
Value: **7232885.8** gal
